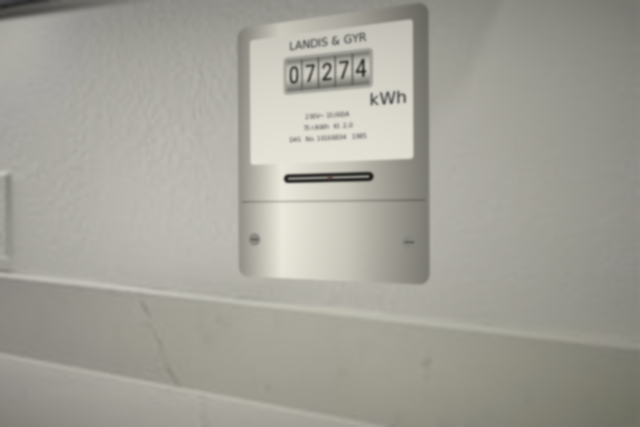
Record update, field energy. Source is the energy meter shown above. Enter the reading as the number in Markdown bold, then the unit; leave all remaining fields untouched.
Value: **7274** kWh
